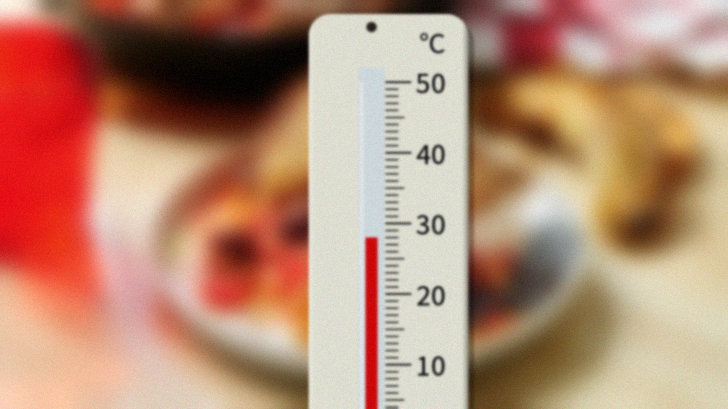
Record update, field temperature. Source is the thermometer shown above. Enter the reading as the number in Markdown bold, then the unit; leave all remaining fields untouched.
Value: **28** °C
